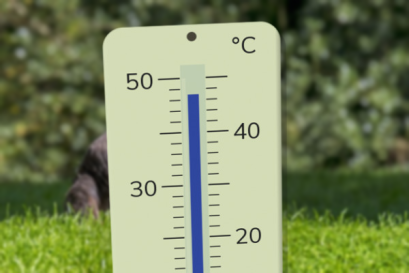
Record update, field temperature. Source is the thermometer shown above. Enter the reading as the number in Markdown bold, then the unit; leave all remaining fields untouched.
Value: **47** °C
